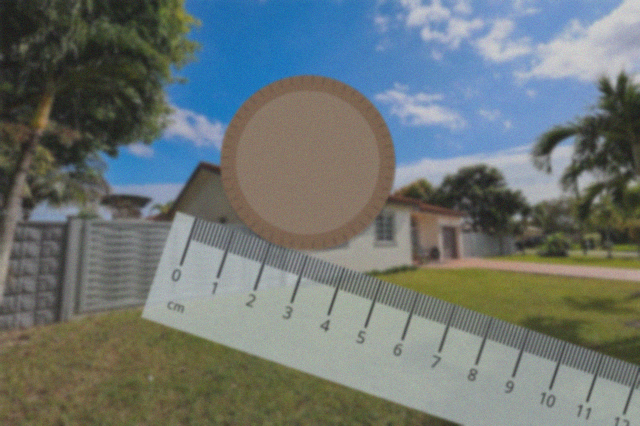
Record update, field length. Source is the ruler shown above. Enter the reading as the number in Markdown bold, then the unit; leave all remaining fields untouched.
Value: **4.5** cm
